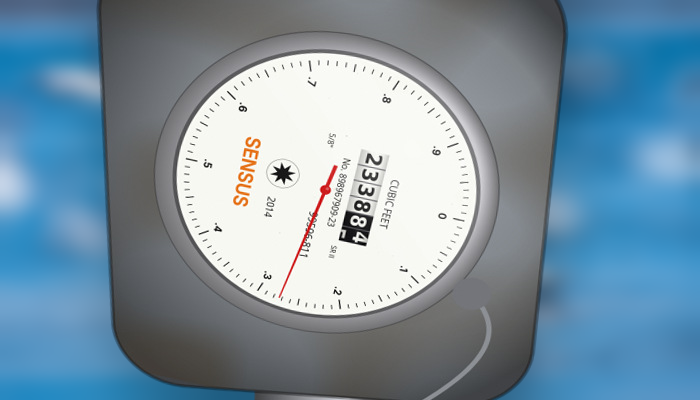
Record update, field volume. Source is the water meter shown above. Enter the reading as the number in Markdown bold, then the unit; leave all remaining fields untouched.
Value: **233884.27** ft³
